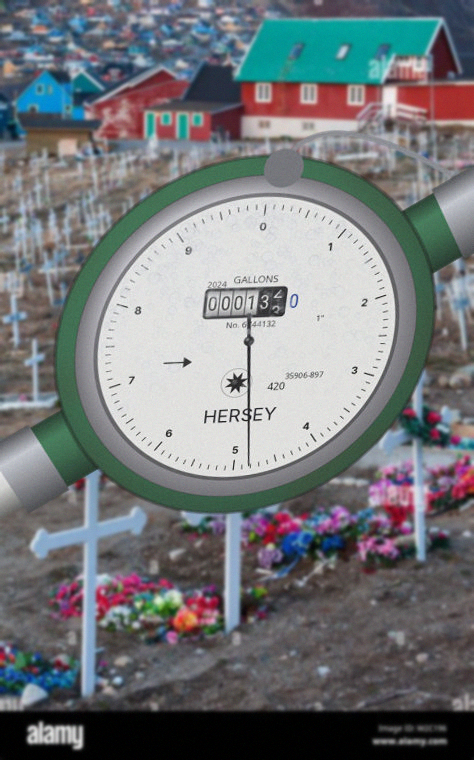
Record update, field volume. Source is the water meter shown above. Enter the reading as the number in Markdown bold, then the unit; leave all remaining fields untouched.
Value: **1324.8** gal
